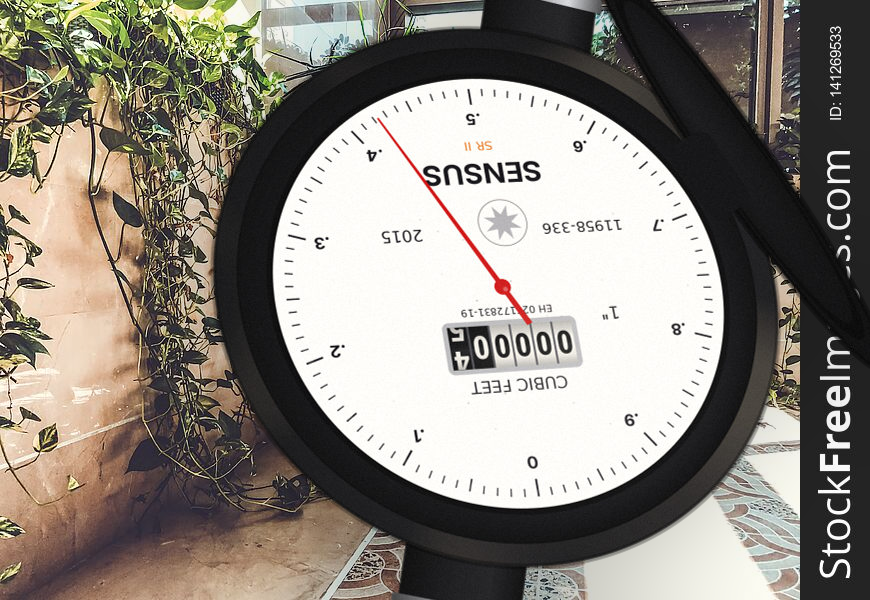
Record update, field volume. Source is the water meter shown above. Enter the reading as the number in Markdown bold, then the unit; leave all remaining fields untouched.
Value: **4.42** ft³
